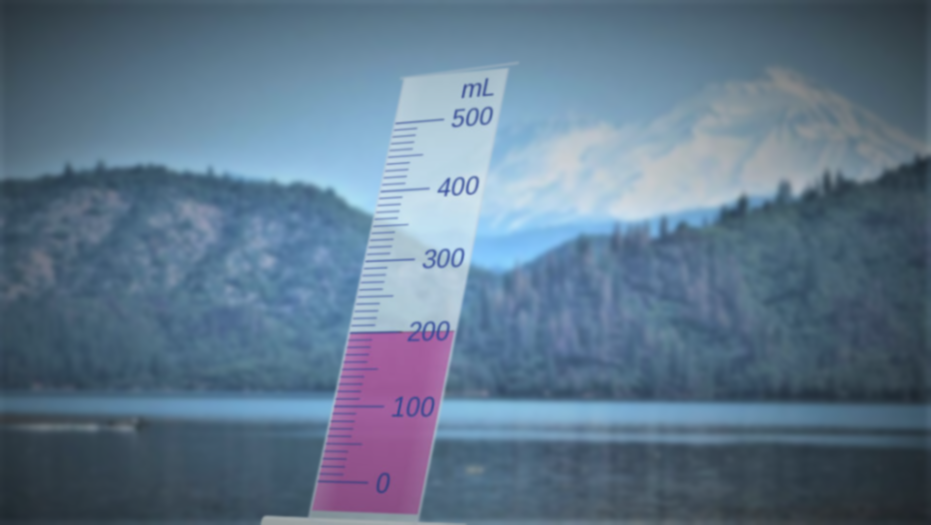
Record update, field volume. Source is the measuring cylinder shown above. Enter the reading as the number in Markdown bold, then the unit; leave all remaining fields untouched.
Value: **200** mL
